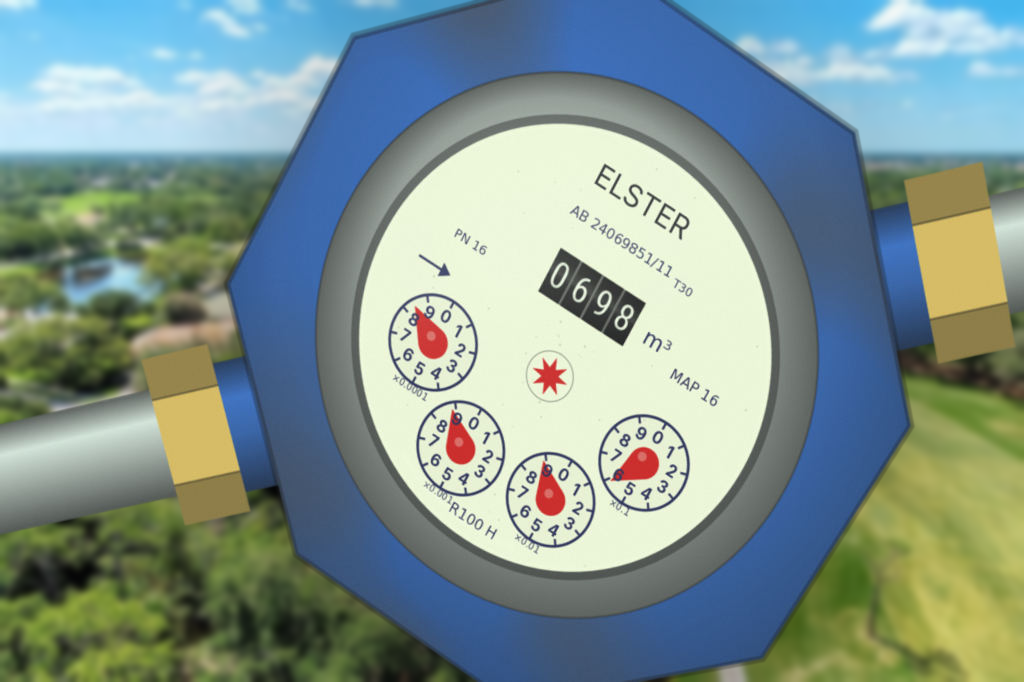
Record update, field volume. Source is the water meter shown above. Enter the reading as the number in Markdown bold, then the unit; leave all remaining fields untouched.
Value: **698.5888** m³
